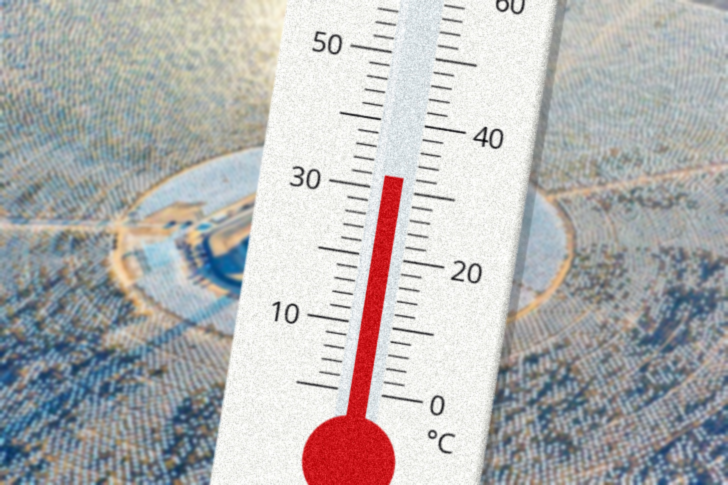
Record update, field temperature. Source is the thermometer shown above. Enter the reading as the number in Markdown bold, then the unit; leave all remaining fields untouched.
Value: **32** °C
